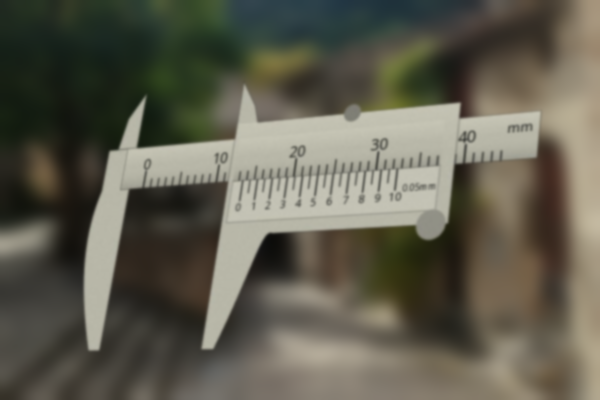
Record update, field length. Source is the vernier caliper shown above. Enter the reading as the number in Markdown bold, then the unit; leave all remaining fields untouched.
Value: **13.5** mm
